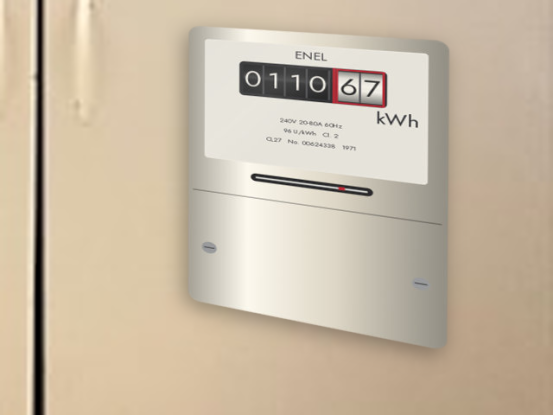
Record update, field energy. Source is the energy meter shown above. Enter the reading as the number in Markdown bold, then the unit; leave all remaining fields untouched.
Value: **110.67** kWh
